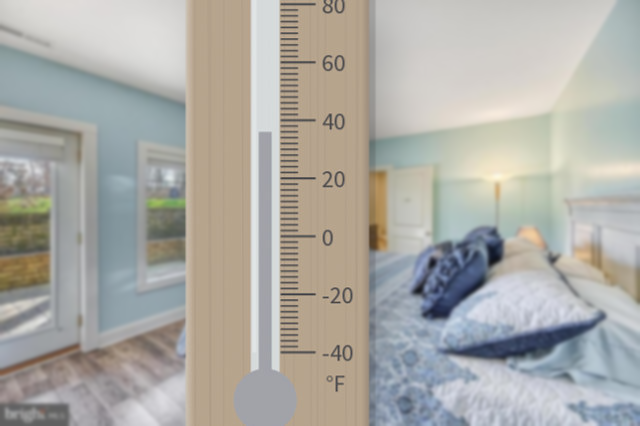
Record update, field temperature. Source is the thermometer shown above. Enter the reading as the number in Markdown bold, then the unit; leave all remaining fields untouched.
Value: **36** °F
